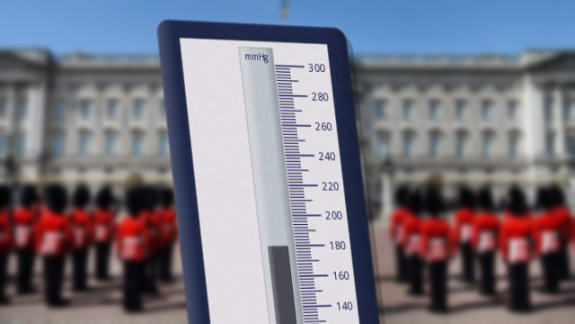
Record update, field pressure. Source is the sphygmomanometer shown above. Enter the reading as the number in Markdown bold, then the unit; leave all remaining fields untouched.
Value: **180** mmHg
